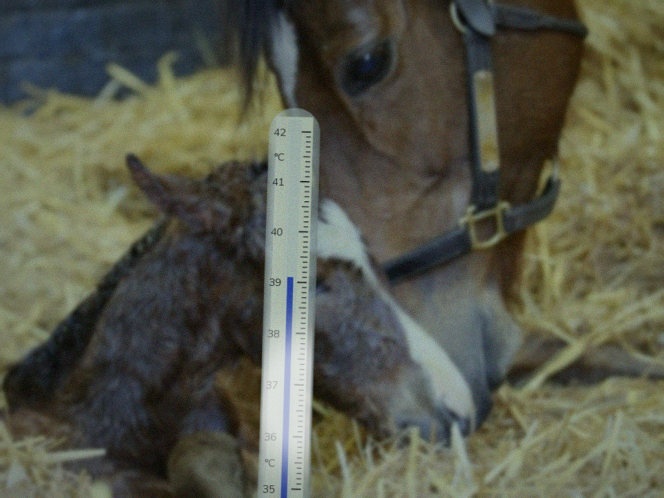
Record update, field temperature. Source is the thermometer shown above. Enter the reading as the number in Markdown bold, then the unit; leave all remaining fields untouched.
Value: **39.1** °C
